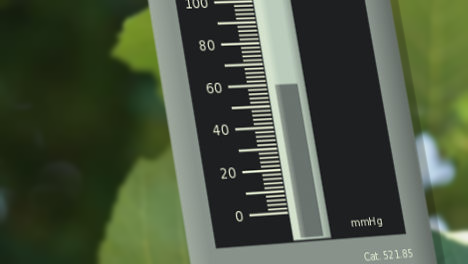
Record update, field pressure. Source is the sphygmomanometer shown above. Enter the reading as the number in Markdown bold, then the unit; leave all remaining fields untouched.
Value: **60** mmHg
